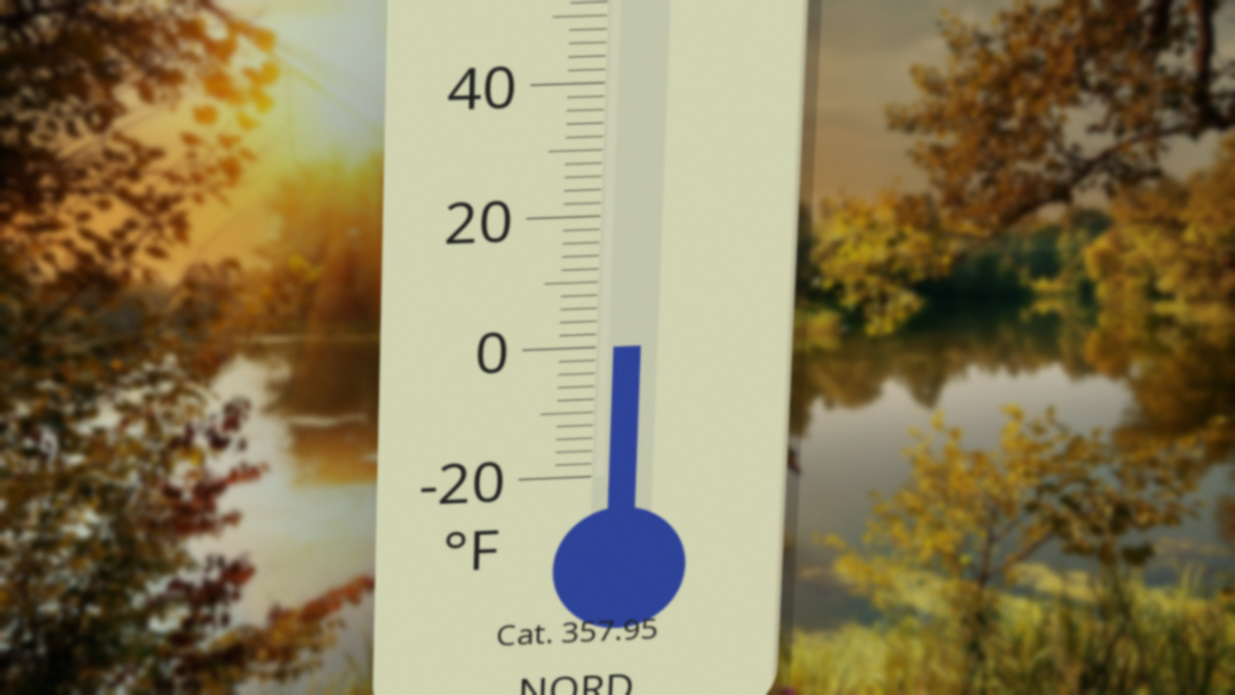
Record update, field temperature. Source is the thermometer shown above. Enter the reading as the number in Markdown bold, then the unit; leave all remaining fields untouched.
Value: **0** °F
